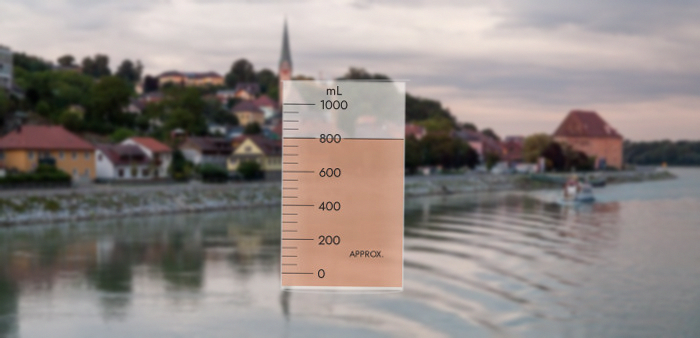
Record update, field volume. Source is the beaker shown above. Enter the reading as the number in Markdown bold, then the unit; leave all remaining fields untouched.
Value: **800** mL
